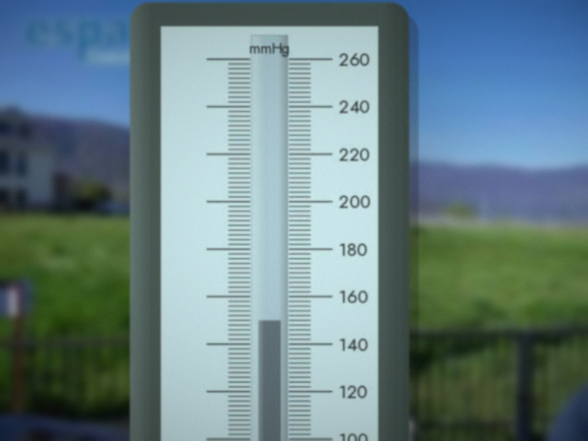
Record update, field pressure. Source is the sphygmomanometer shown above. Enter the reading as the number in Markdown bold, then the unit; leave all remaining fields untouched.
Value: **150** mmHg
